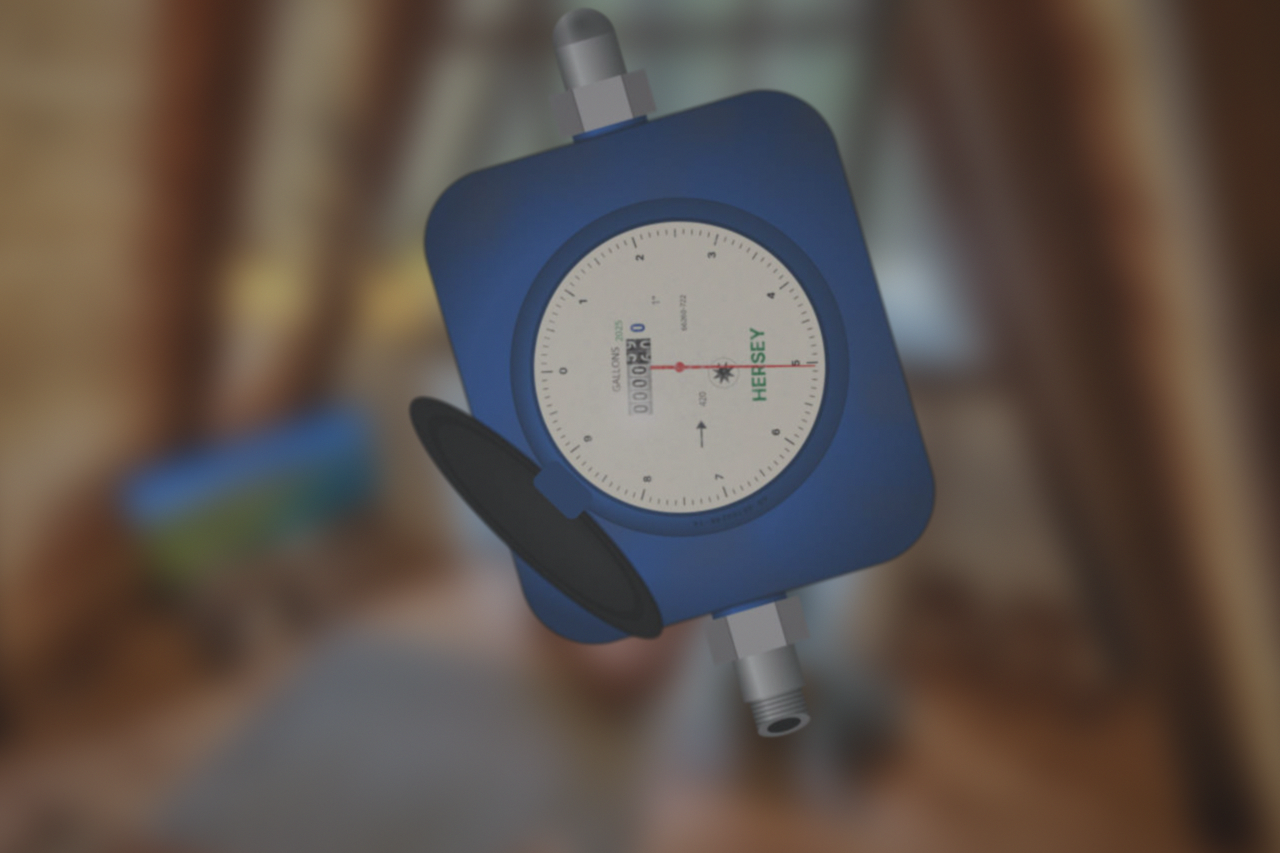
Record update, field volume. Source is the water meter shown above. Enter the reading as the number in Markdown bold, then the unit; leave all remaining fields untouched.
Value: **595.0** gal
